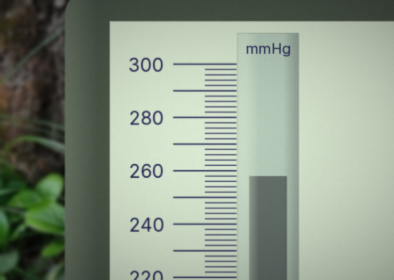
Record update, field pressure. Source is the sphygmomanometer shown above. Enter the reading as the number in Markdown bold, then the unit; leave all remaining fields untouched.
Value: **258** mmHg
